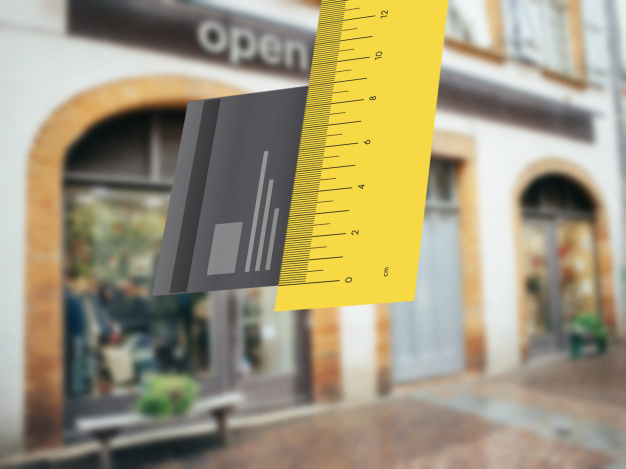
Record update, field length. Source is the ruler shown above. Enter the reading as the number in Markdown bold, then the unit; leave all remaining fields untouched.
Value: **9** cm
